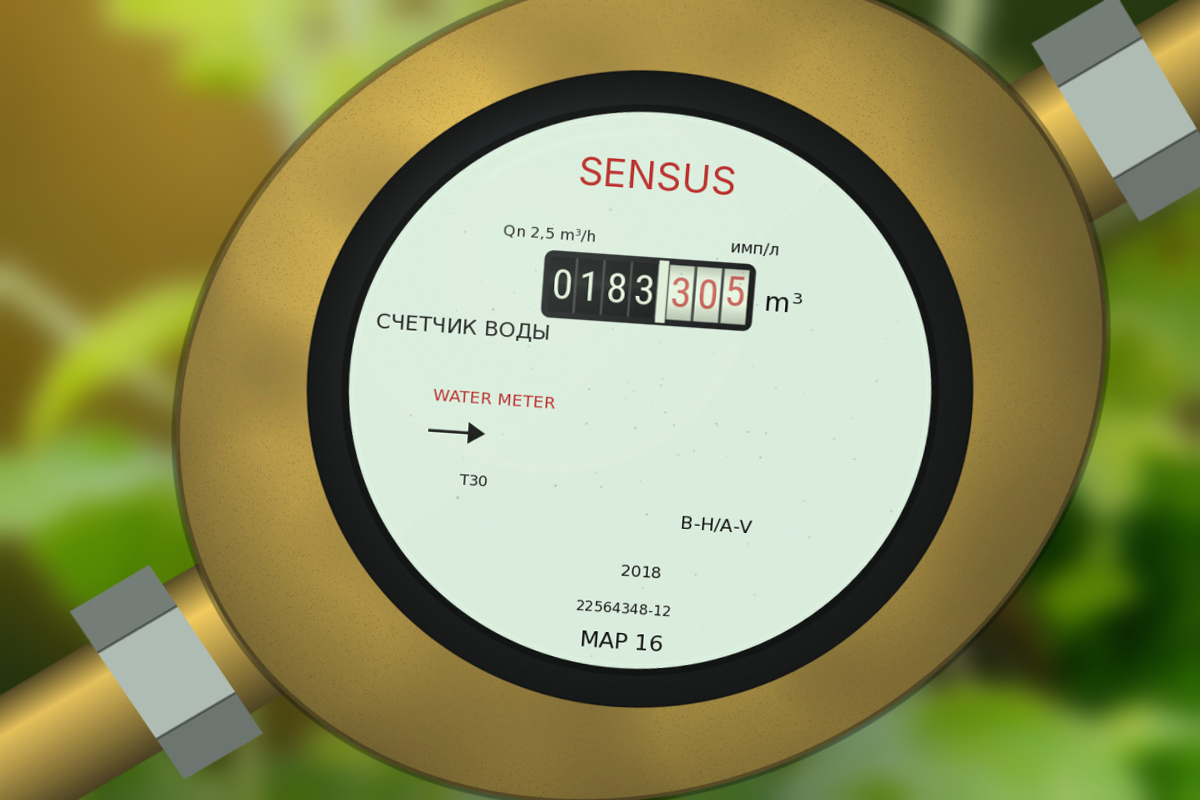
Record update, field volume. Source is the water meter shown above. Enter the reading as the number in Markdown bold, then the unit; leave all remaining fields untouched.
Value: **183.305** m³
